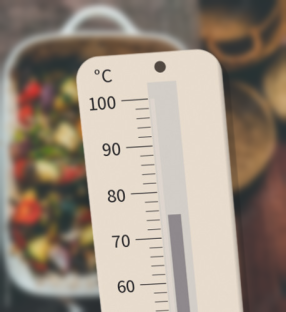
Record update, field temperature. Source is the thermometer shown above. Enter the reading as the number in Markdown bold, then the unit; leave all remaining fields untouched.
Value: **75** °C
